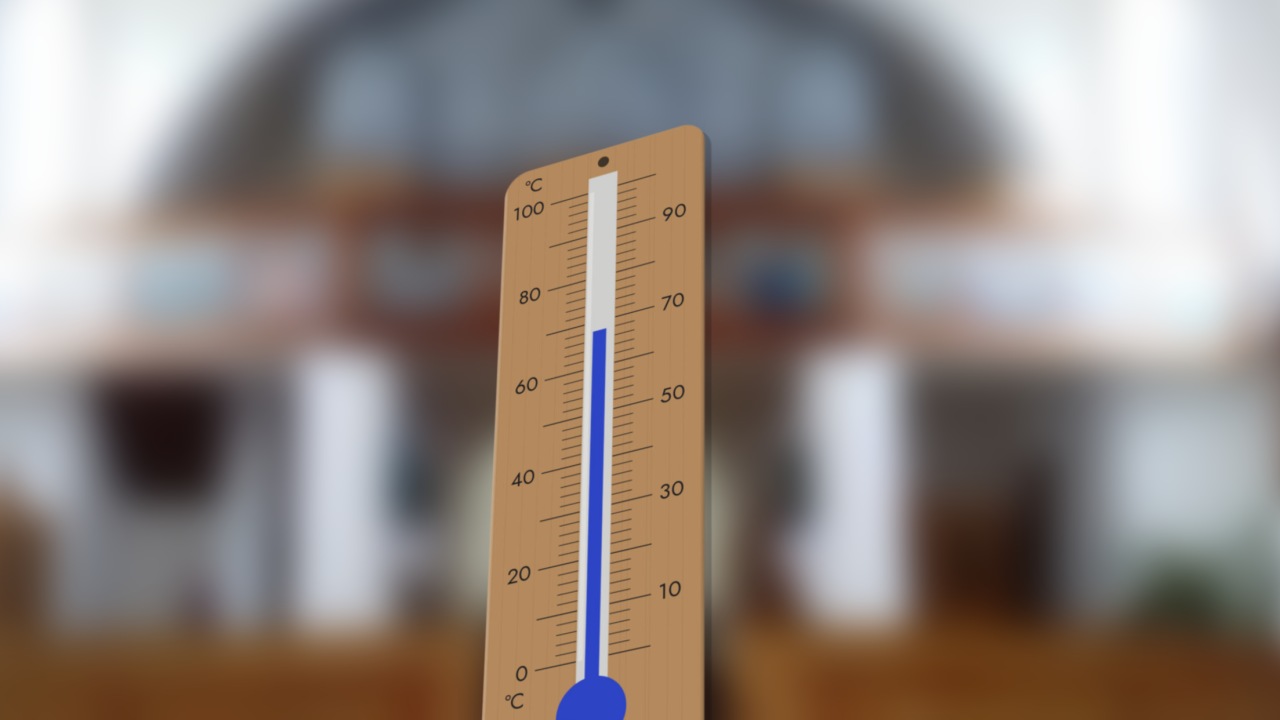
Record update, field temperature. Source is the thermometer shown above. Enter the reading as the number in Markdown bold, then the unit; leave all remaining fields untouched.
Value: **68** °C
